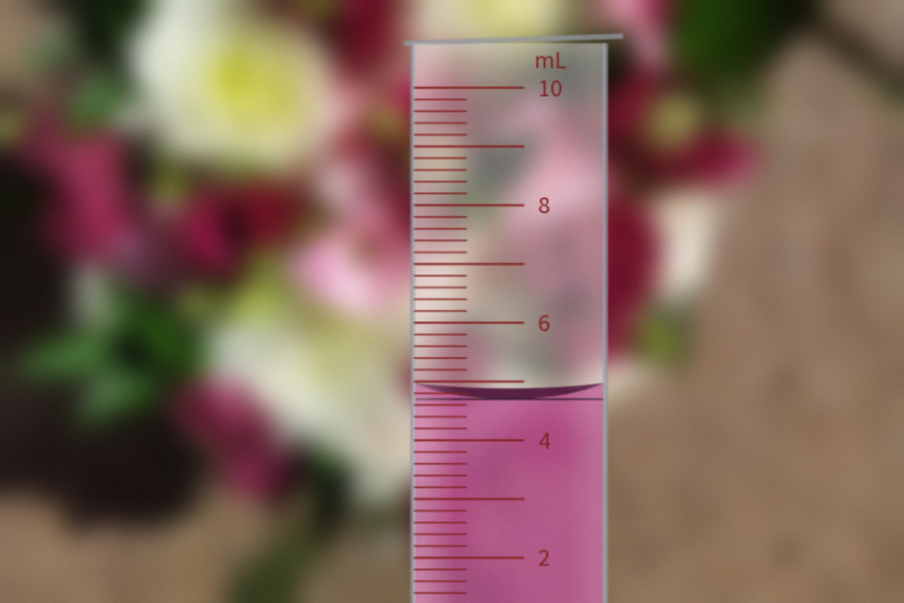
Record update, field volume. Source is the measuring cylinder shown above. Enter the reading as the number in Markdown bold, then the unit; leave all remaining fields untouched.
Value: **4.7** mL
